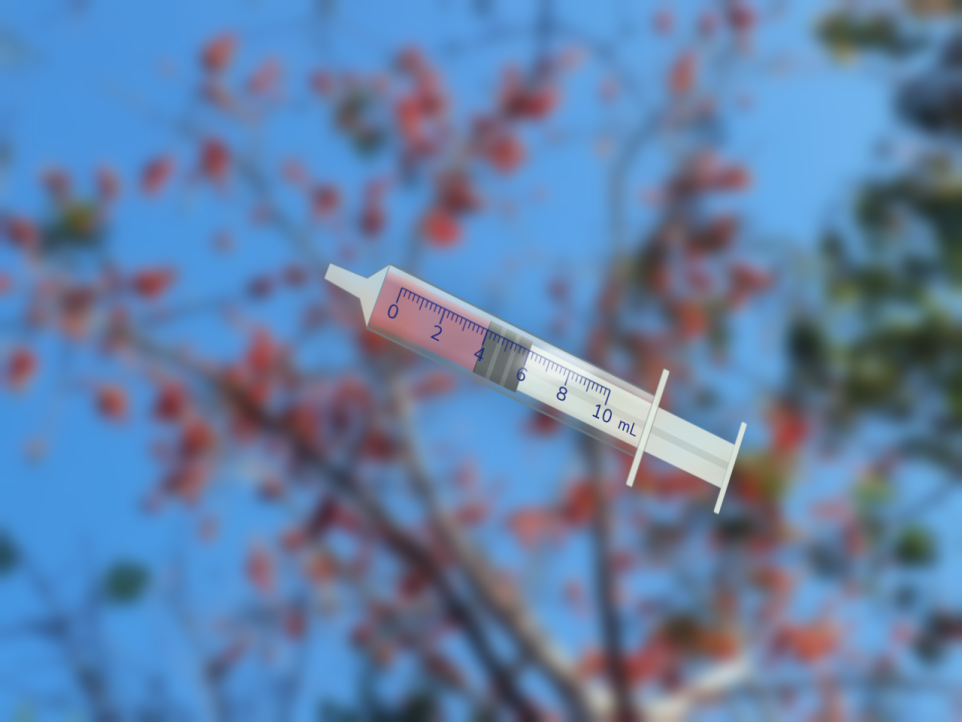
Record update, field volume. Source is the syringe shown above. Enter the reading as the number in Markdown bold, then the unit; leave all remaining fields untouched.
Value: **4** mL
